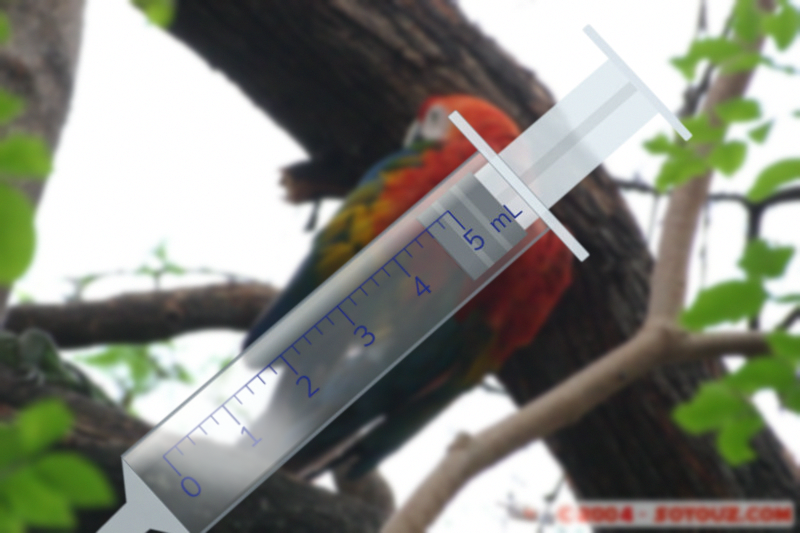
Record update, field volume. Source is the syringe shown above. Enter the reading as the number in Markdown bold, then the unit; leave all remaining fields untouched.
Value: **4.6** mL
